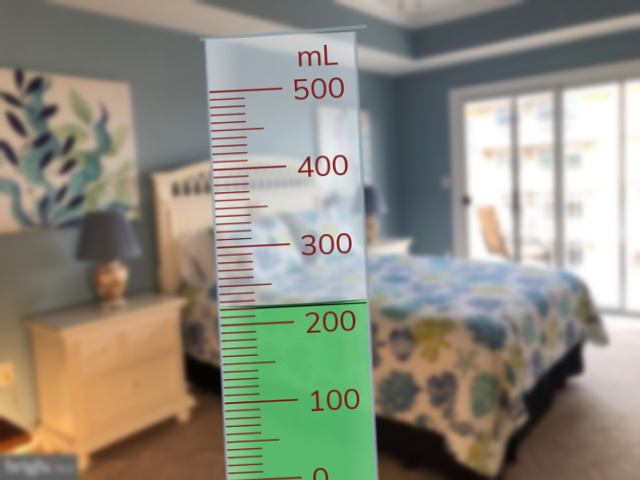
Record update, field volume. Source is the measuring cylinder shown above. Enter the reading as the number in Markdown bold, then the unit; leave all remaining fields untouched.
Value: **220** mL
